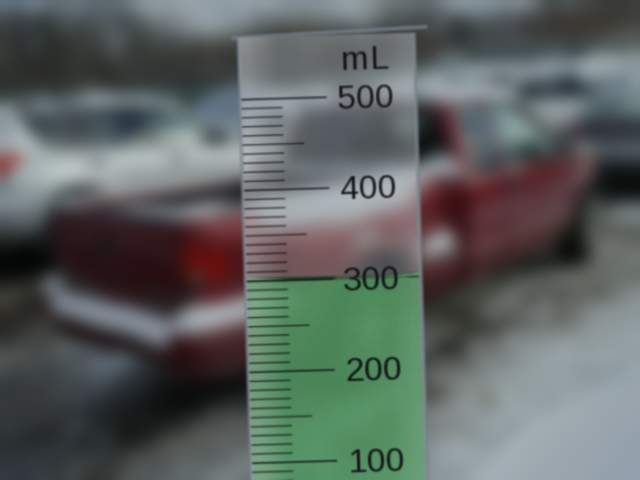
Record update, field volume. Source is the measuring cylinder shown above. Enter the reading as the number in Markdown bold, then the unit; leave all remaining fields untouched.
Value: **300** mL
